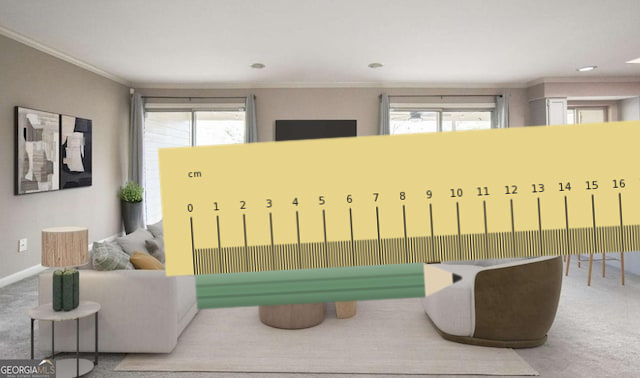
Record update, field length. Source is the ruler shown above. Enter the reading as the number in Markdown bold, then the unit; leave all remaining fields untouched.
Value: **10** cm
